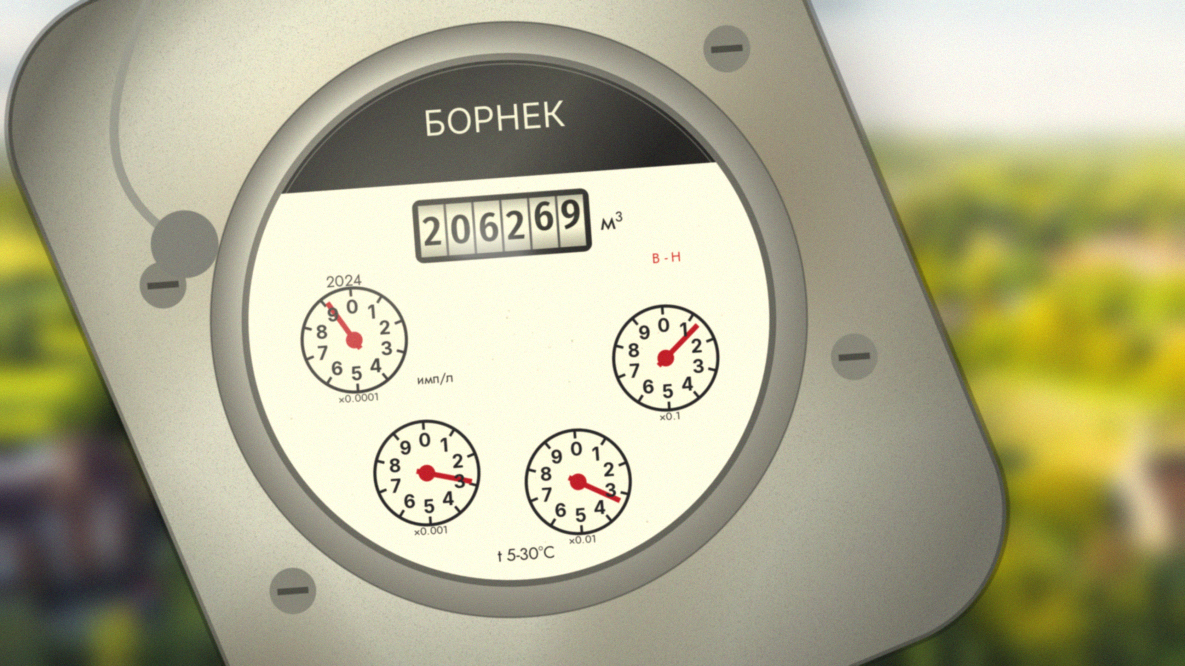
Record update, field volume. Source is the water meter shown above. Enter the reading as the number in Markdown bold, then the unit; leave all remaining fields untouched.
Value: **206269.1329** m³
